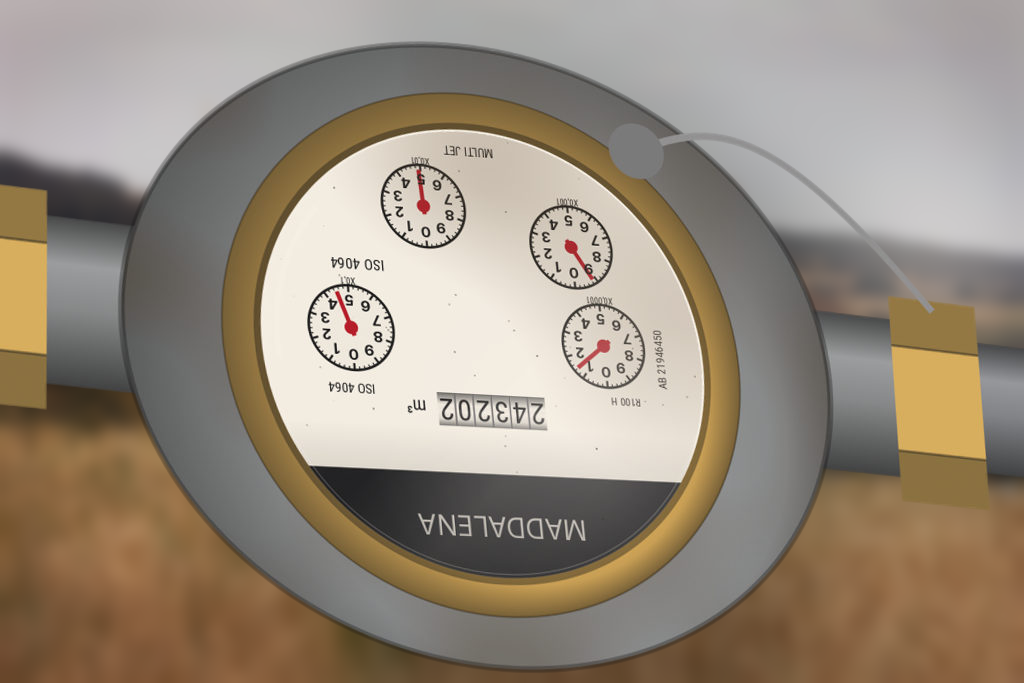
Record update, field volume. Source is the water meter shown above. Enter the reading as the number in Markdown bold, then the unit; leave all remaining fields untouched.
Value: **243202.4491** m³
